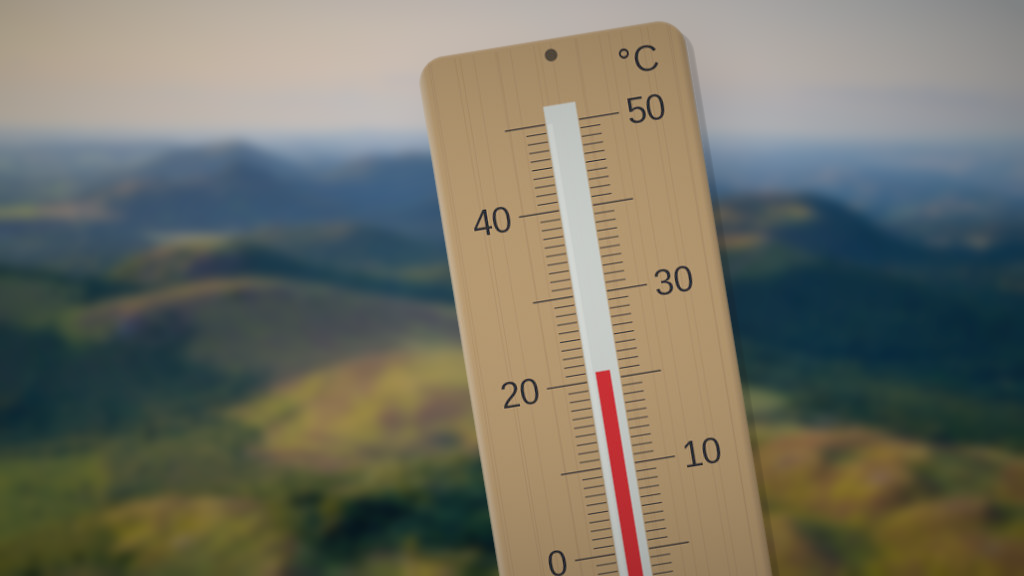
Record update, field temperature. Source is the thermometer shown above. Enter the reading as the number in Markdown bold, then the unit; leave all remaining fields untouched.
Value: **21** °C
